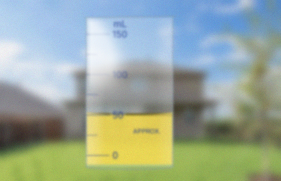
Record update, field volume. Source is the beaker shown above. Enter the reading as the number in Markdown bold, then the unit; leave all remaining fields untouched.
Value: **50** mL
